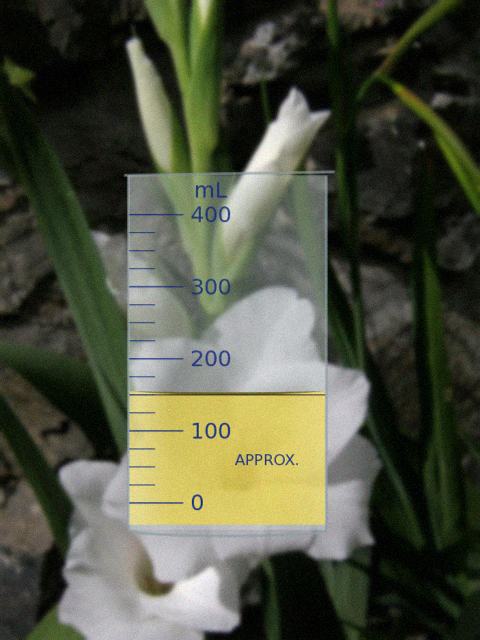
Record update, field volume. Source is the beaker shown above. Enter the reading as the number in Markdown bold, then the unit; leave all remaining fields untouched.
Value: **150** mL
